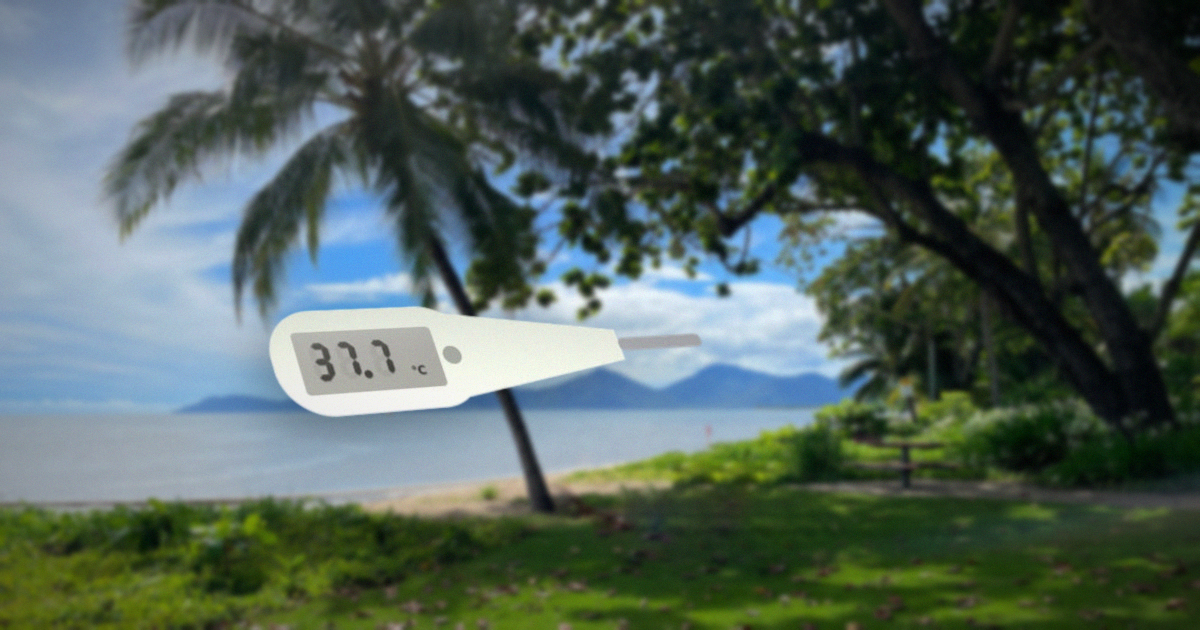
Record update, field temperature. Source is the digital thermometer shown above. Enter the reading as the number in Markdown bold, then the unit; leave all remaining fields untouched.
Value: **37.7** °C
